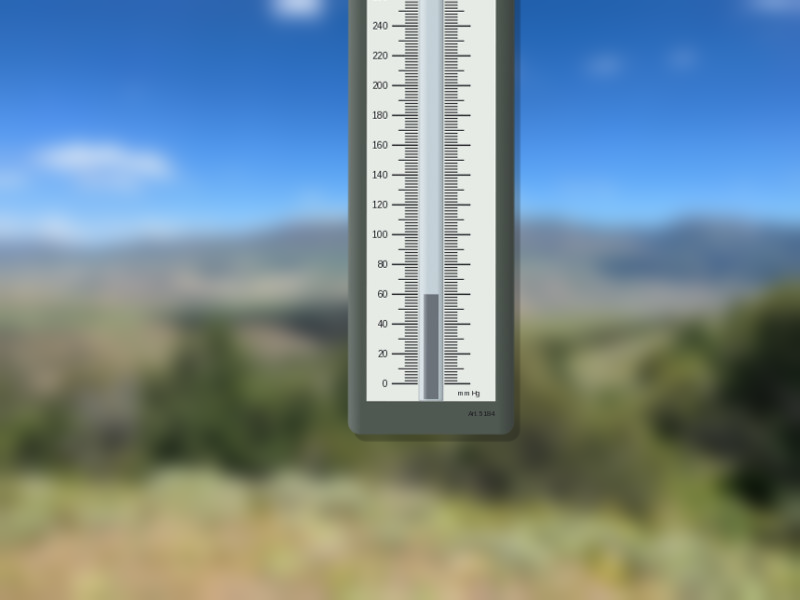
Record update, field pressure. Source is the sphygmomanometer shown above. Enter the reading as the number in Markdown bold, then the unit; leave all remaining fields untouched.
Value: **60** mmHg
